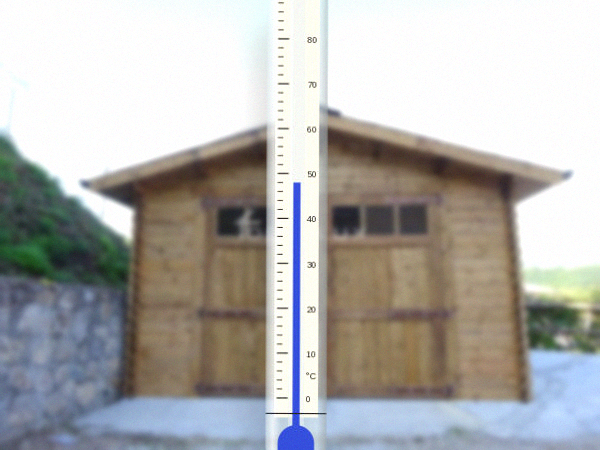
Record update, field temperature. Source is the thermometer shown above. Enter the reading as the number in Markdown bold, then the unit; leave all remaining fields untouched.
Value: **48** °C
